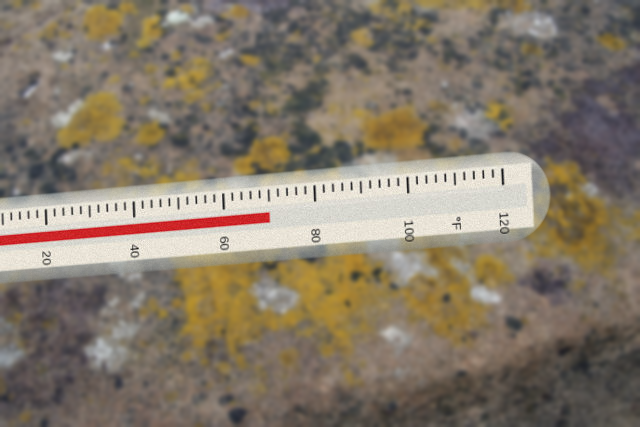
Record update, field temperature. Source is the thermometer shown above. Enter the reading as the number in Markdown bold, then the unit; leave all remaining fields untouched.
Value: **70** °F
